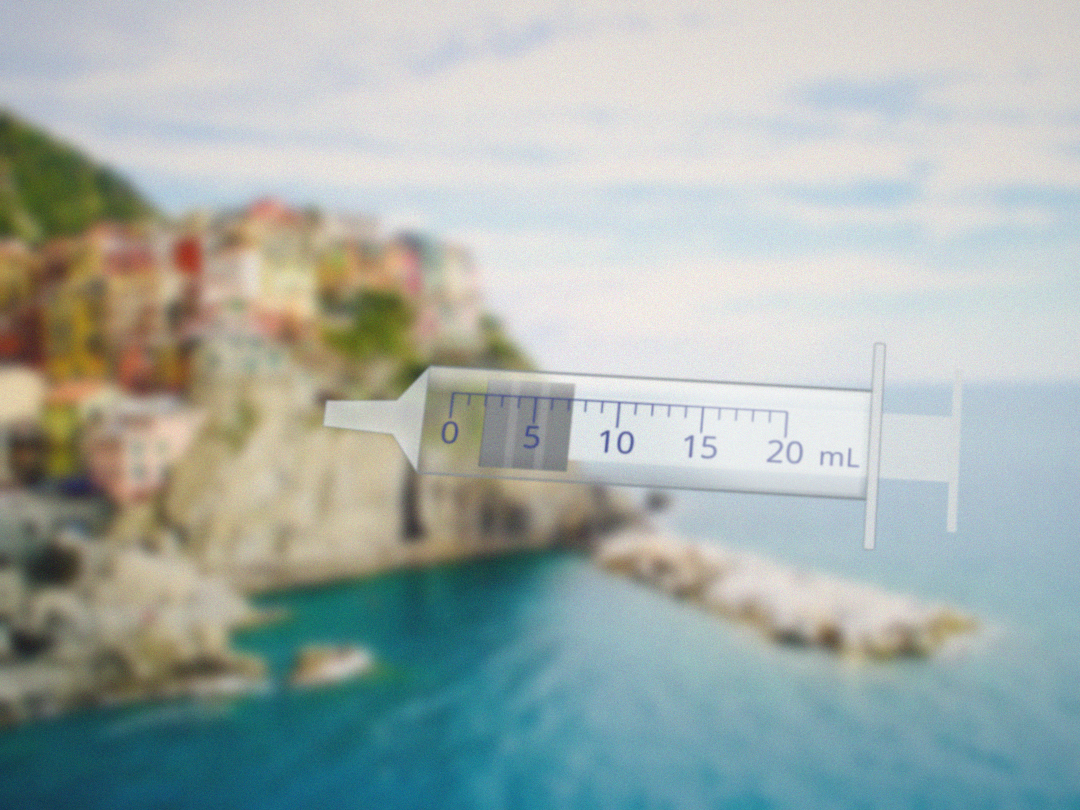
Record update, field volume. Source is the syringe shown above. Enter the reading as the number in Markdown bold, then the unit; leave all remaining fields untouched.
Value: **2** mL
